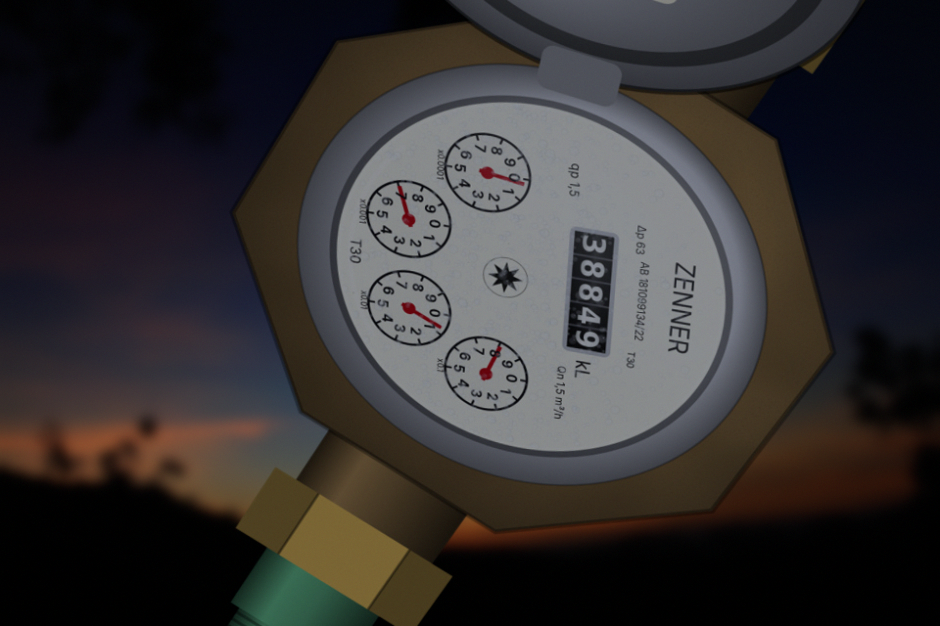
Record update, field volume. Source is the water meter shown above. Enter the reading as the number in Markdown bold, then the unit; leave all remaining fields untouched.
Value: **38849.8070** kL
